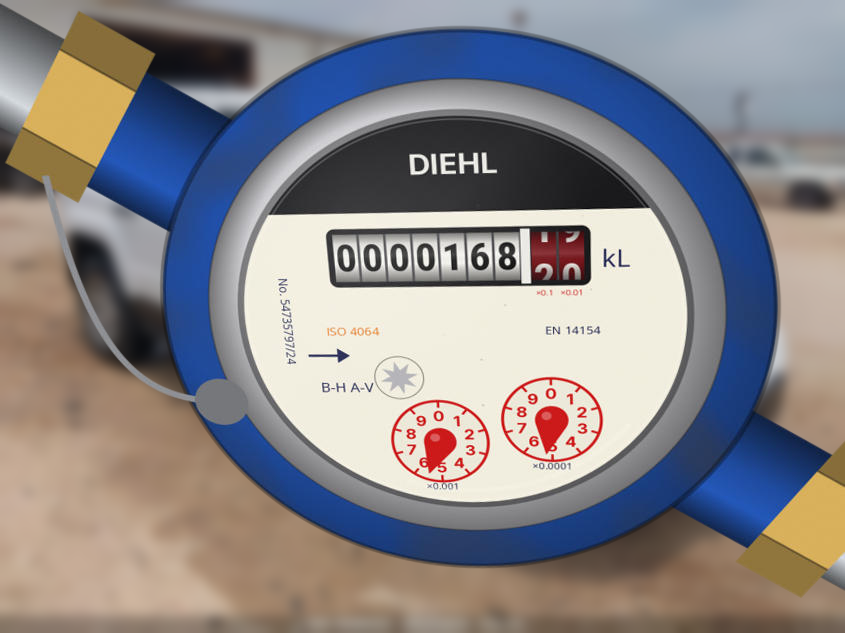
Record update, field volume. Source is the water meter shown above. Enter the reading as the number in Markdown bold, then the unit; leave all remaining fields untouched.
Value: **168.1955** kL
